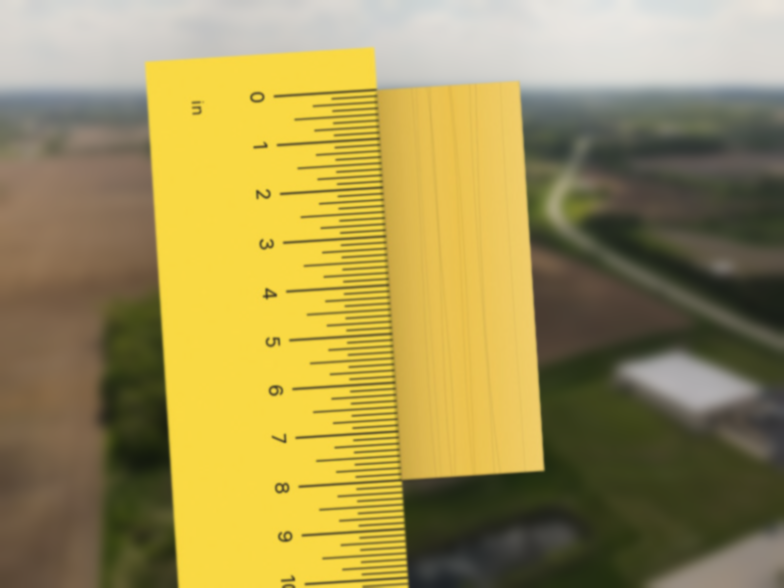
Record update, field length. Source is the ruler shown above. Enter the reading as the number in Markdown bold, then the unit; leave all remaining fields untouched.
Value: **8** in
